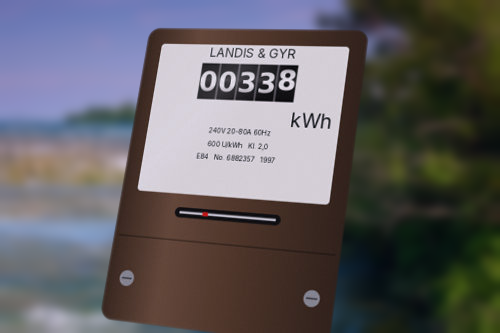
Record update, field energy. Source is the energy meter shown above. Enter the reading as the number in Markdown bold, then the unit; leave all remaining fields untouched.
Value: **338** kWh
